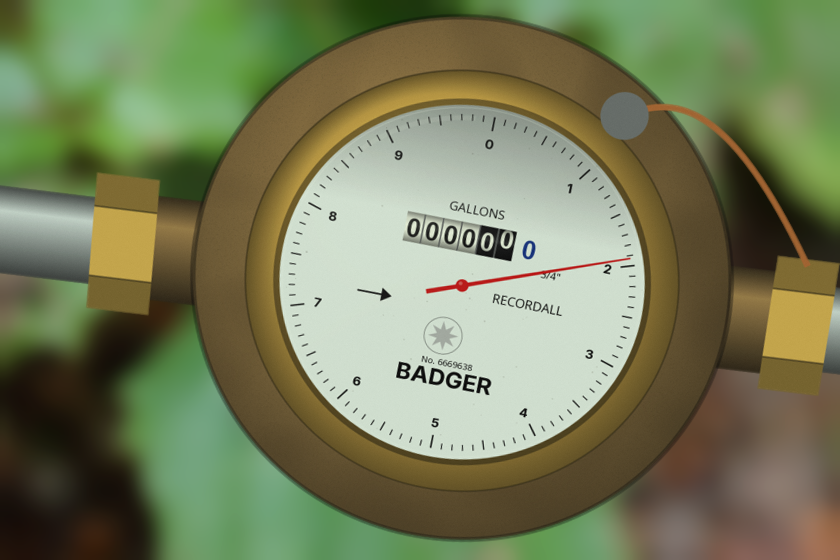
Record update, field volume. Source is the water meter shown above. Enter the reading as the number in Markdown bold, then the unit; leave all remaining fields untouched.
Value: **1.9** gal
